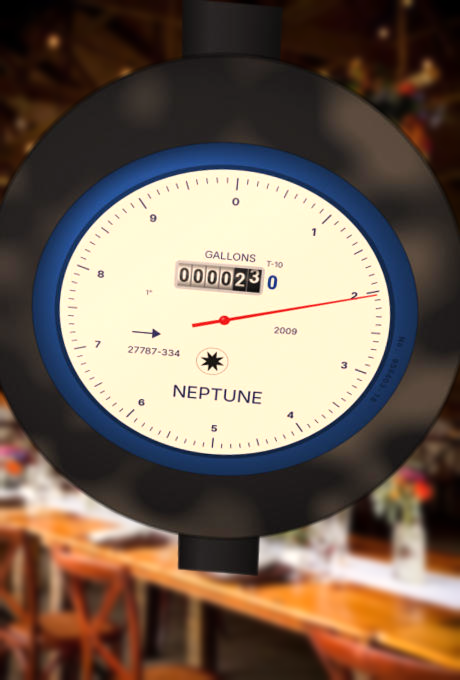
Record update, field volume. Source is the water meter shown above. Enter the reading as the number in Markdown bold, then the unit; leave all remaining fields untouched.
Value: **232.0** gal
